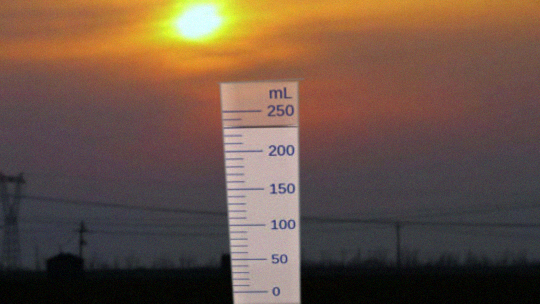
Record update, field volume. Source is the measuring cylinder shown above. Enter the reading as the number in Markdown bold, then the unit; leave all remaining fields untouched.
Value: **230** mL
